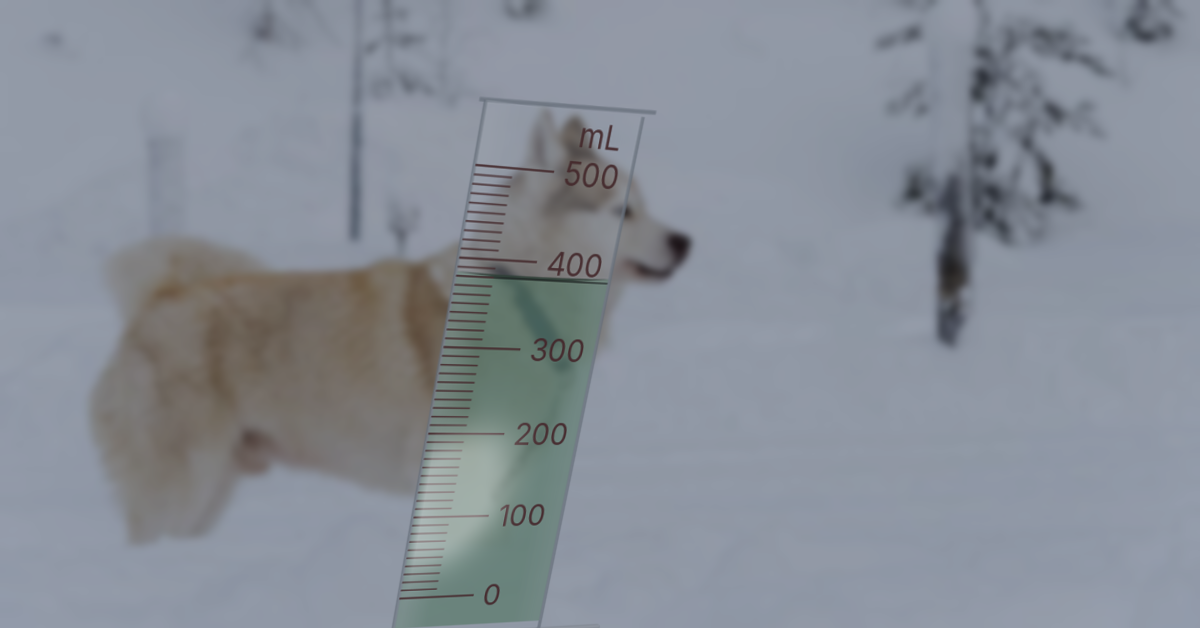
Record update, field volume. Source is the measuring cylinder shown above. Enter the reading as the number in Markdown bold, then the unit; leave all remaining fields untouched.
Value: **380** mL
